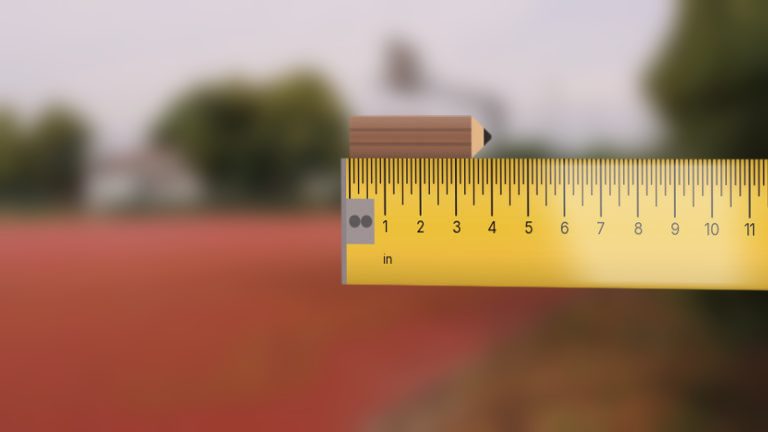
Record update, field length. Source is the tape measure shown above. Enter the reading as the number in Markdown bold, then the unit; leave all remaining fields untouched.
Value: **4** in
